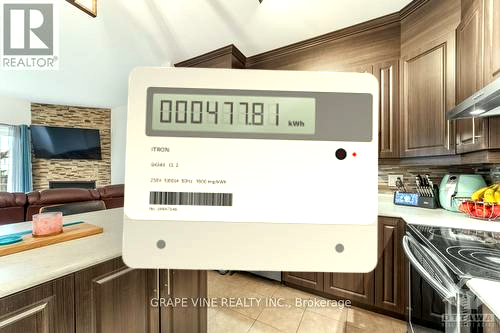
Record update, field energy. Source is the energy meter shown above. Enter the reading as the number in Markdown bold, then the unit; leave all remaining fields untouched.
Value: **477.81** kWh
